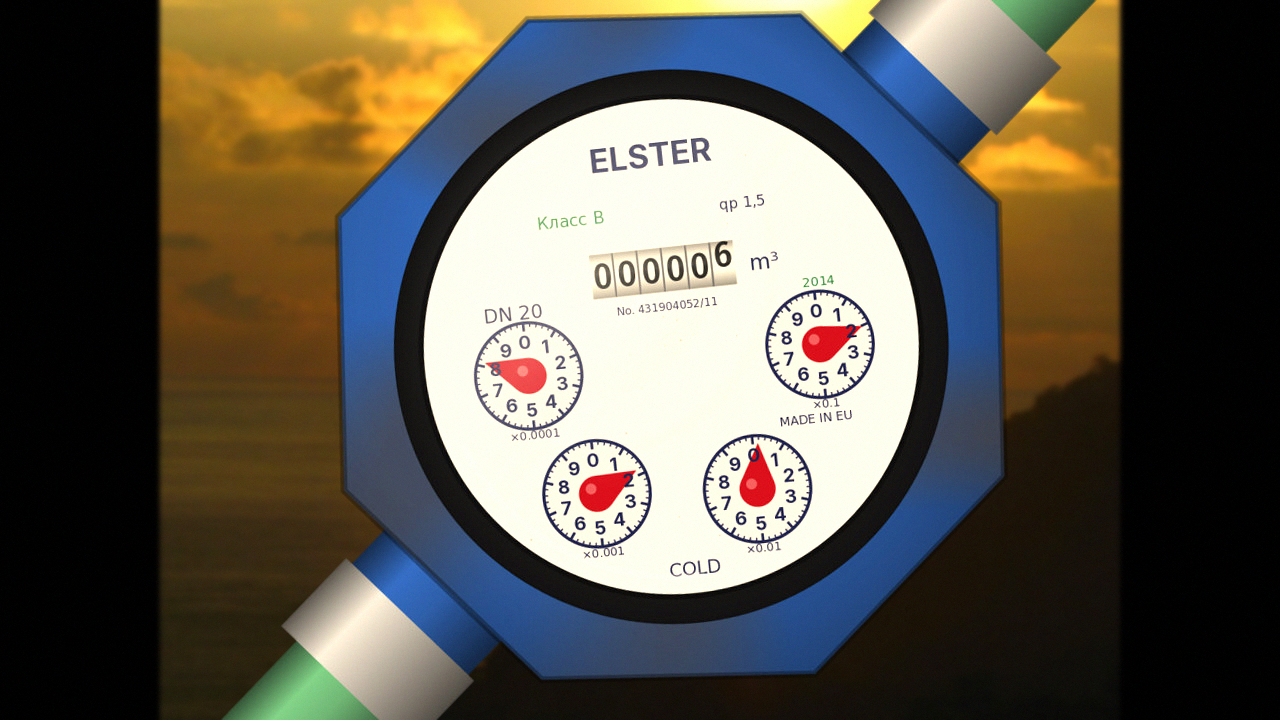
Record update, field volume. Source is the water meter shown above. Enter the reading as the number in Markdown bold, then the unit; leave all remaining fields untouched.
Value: **6.2018** m³
